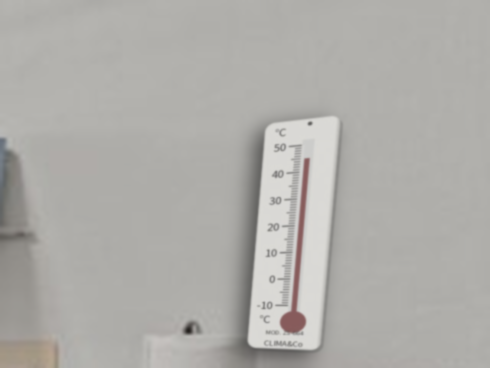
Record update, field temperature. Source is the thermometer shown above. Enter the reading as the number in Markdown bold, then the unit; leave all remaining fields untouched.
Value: **45** °C
